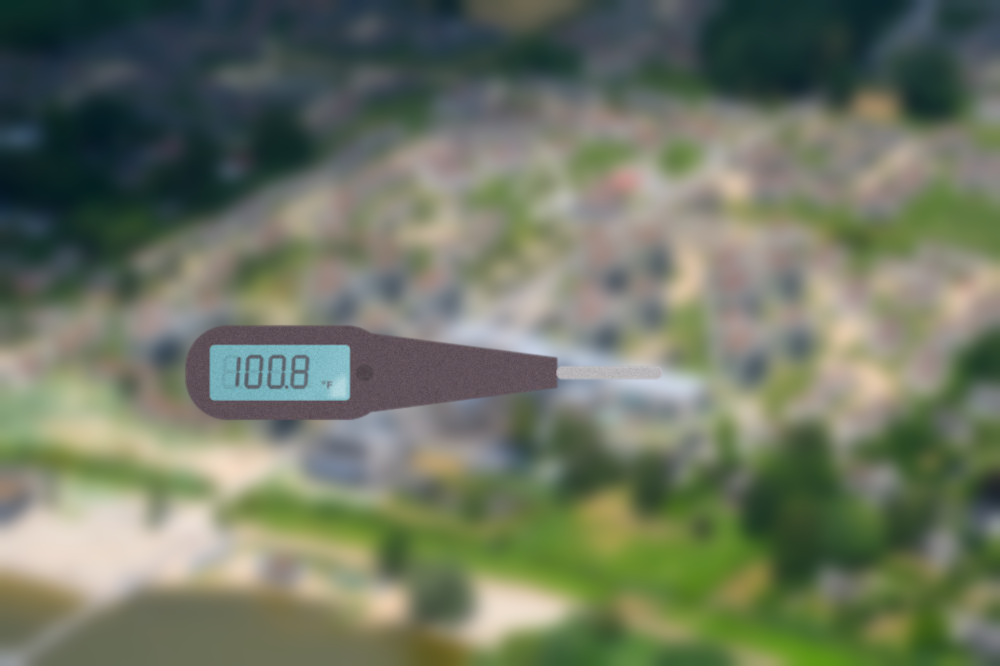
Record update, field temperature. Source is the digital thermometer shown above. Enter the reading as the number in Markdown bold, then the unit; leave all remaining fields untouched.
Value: **100.8** °F
